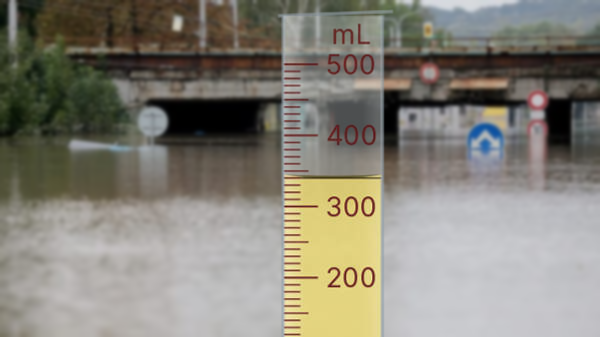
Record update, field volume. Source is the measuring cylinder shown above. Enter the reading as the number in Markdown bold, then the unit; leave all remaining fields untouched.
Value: **340** mL
